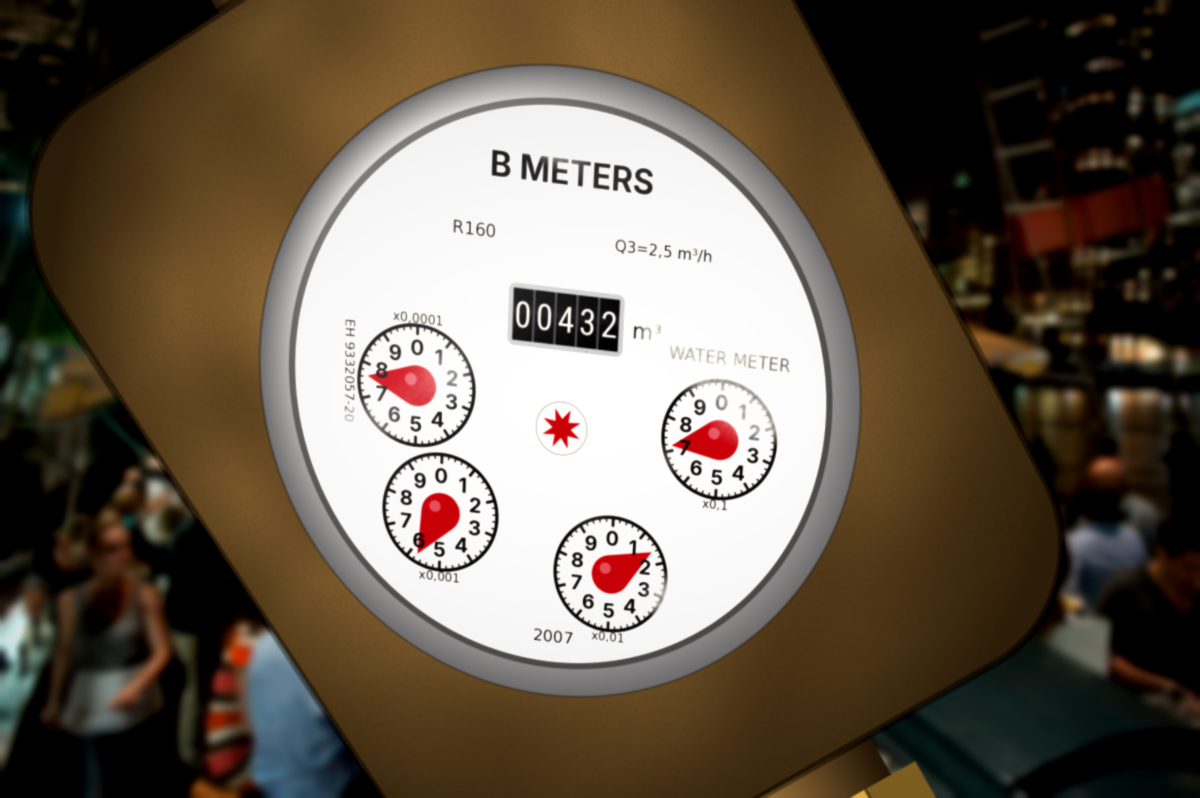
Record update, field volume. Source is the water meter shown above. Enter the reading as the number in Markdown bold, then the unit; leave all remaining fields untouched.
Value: **432.7157** m³
